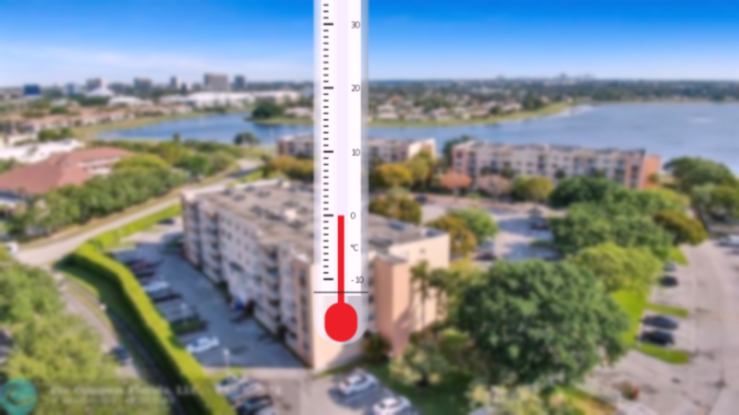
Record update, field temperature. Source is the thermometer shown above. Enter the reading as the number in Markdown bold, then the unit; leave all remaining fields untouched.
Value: **0** °C
